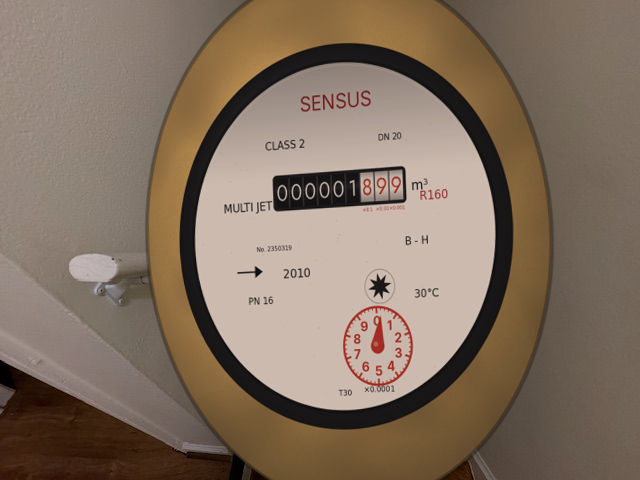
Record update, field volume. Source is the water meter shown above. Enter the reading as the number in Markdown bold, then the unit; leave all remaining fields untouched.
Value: **1.8990** m³
